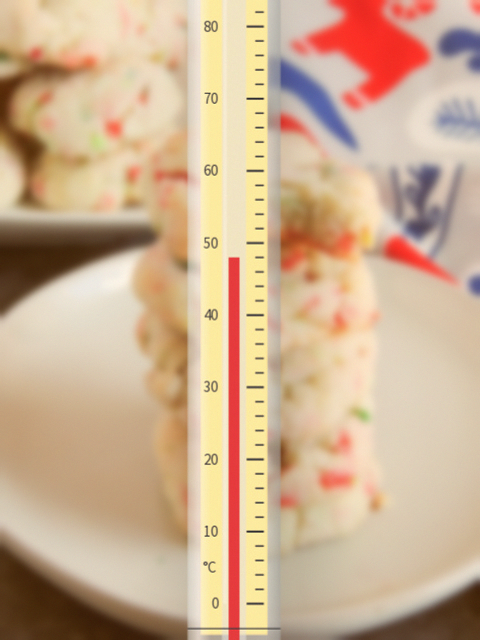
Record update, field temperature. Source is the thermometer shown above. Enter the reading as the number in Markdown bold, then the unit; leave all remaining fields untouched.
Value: **48** °C
